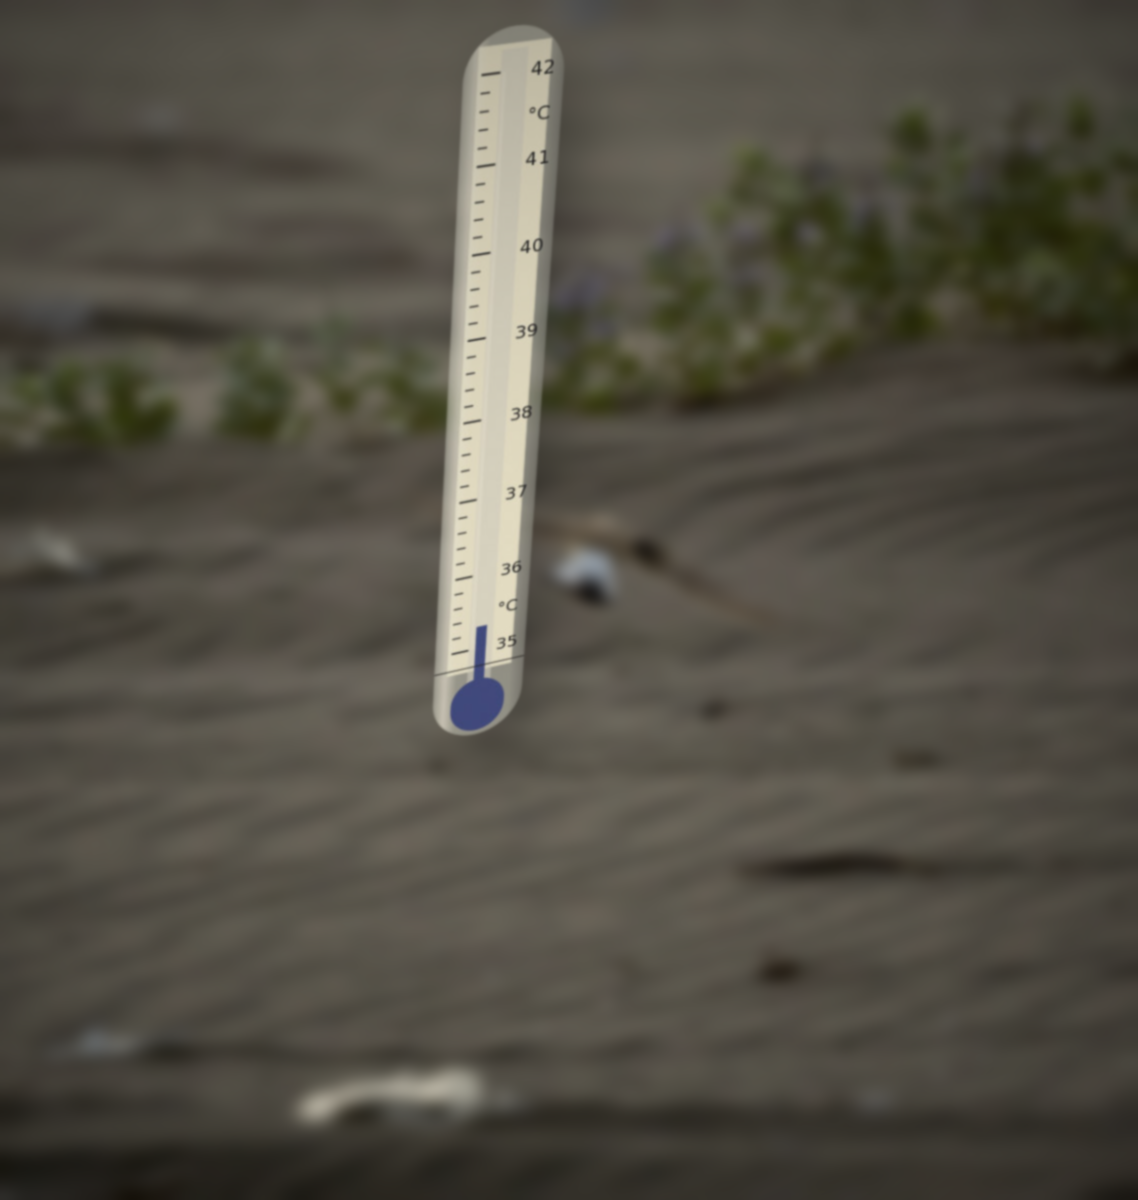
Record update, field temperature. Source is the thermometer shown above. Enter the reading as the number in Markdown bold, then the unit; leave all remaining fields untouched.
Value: **35.3** °C
